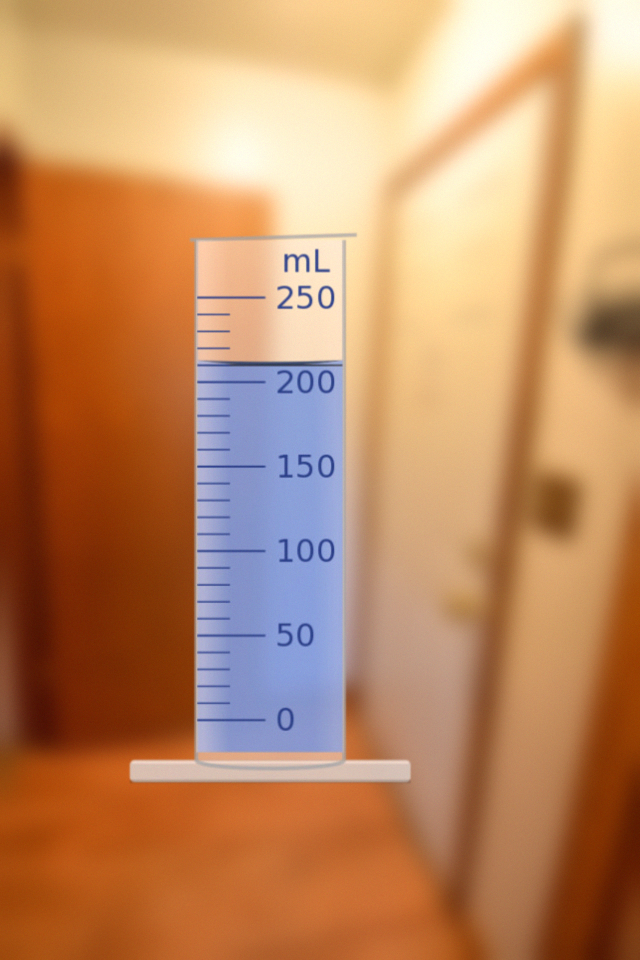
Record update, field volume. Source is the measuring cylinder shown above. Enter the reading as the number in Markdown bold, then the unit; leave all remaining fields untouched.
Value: **210** mL
